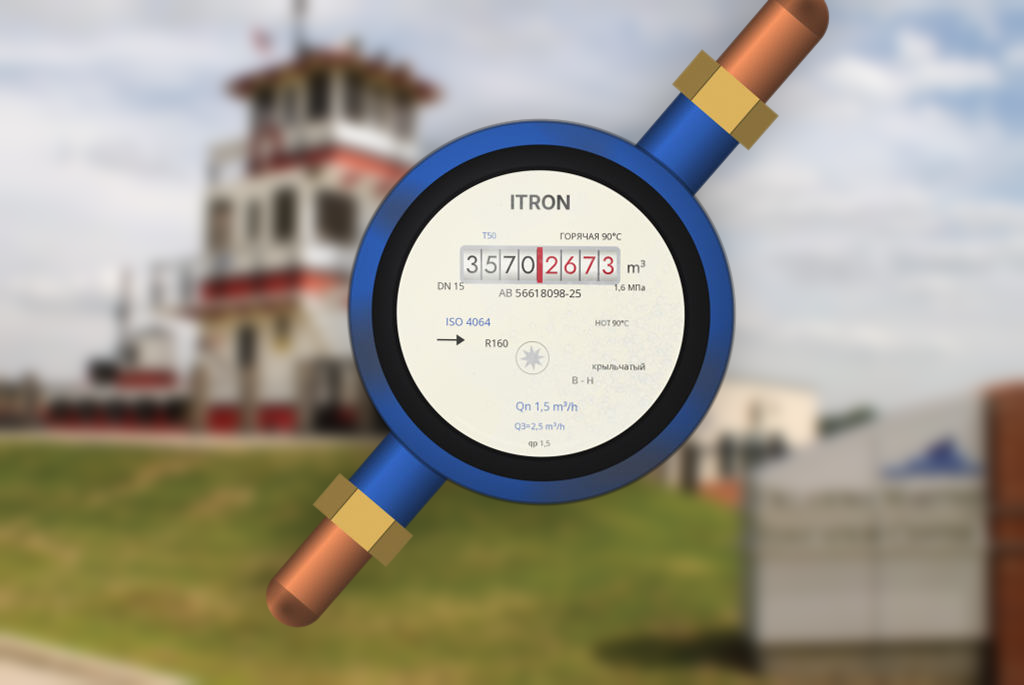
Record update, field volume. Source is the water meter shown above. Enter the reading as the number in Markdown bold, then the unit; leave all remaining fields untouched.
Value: **3570.2673** m³
